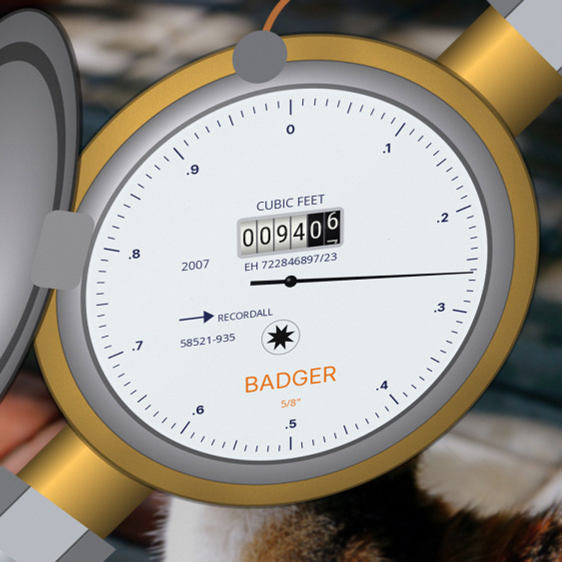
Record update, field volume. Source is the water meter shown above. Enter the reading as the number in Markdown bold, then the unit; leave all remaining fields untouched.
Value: **9406.26** ft³
